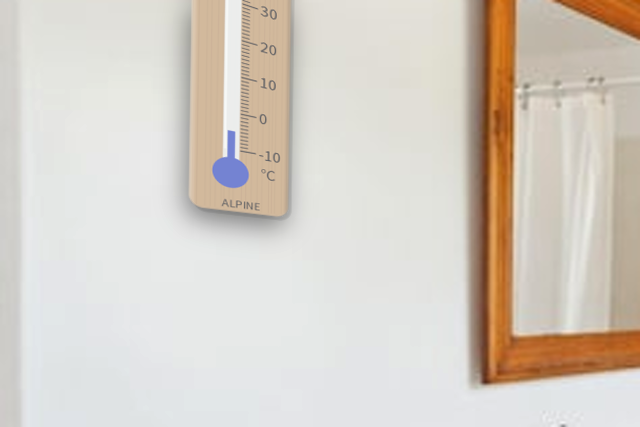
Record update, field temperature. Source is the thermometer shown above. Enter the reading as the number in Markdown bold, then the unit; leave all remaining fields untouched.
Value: **-5** °C
